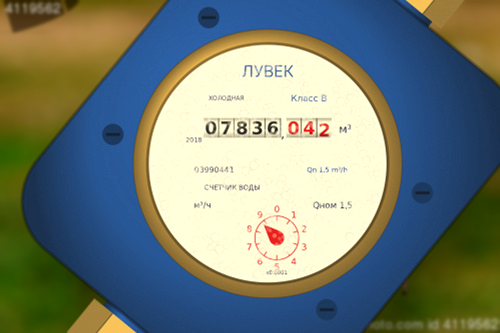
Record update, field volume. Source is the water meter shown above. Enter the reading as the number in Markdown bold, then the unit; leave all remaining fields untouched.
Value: **7836.0418** m³
